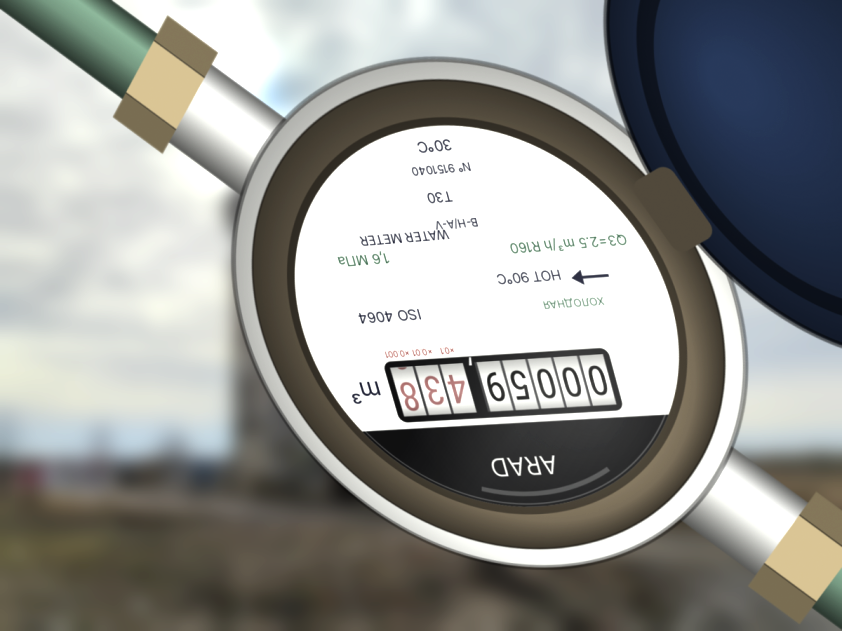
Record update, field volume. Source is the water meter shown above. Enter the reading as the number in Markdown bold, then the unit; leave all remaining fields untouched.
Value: **59.438** m³
